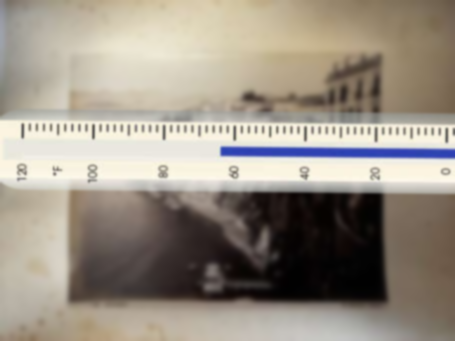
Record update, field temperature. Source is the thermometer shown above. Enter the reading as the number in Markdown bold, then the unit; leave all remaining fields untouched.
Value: **64** °F
